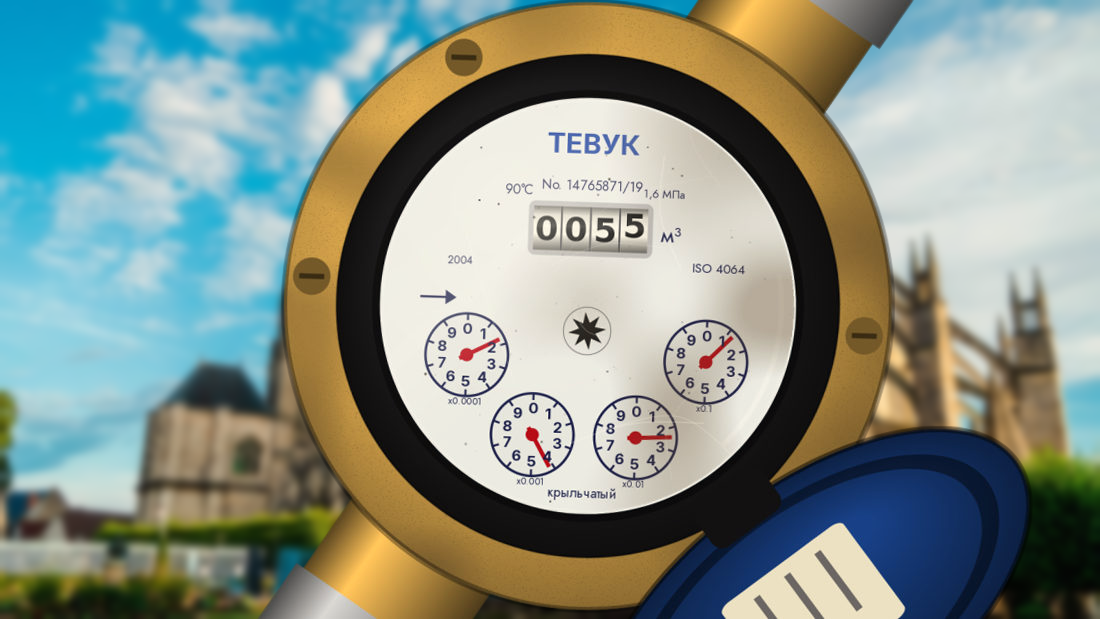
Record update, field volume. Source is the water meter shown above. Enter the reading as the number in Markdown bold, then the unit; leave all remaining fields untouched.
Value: **55.1241** m³
